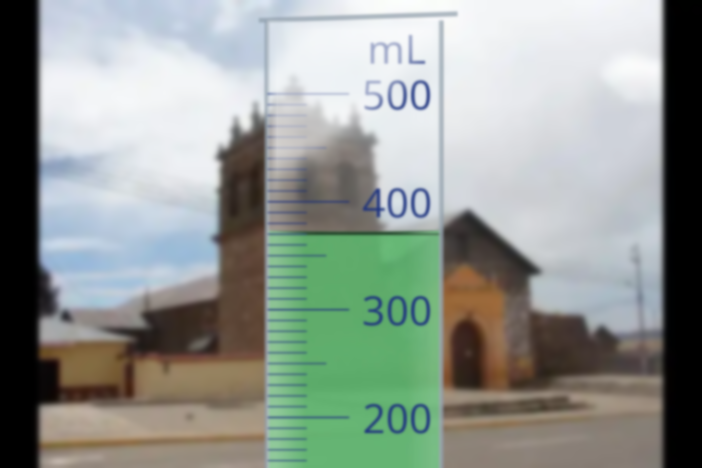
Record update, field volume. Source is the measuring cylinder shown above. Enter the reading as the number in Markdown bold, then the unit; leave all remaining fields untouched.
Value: **370** mL
